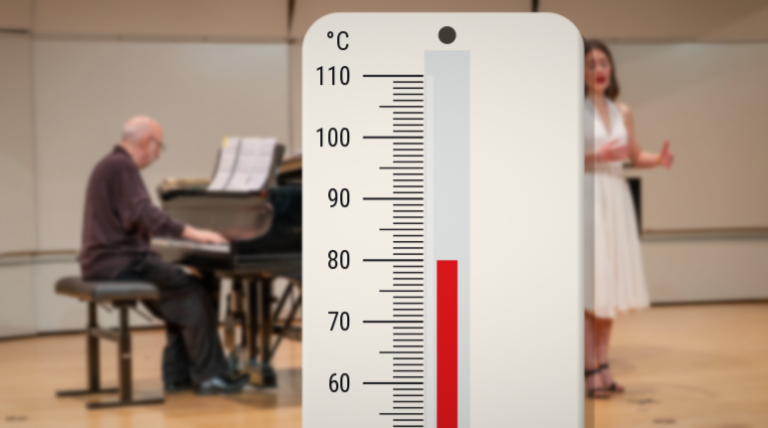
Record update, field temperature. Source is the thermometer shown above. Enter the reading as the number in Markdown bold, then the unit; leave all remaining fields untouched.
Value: **80** °C
